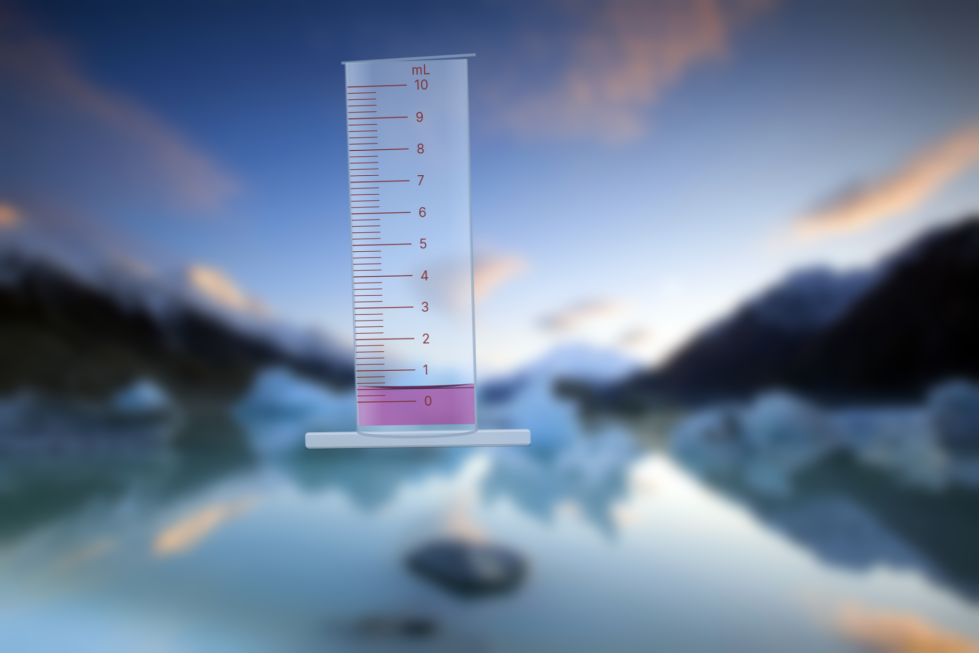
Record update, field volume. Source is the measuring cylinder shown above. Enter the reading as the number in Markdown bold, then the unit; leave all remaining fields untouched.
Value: **0.4** mL
